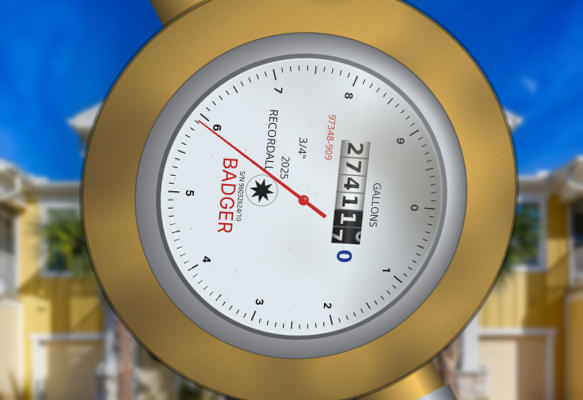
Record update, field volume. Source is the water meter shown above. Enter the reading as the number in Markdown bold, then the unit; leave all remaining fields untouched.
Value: **2741165.9** gal
